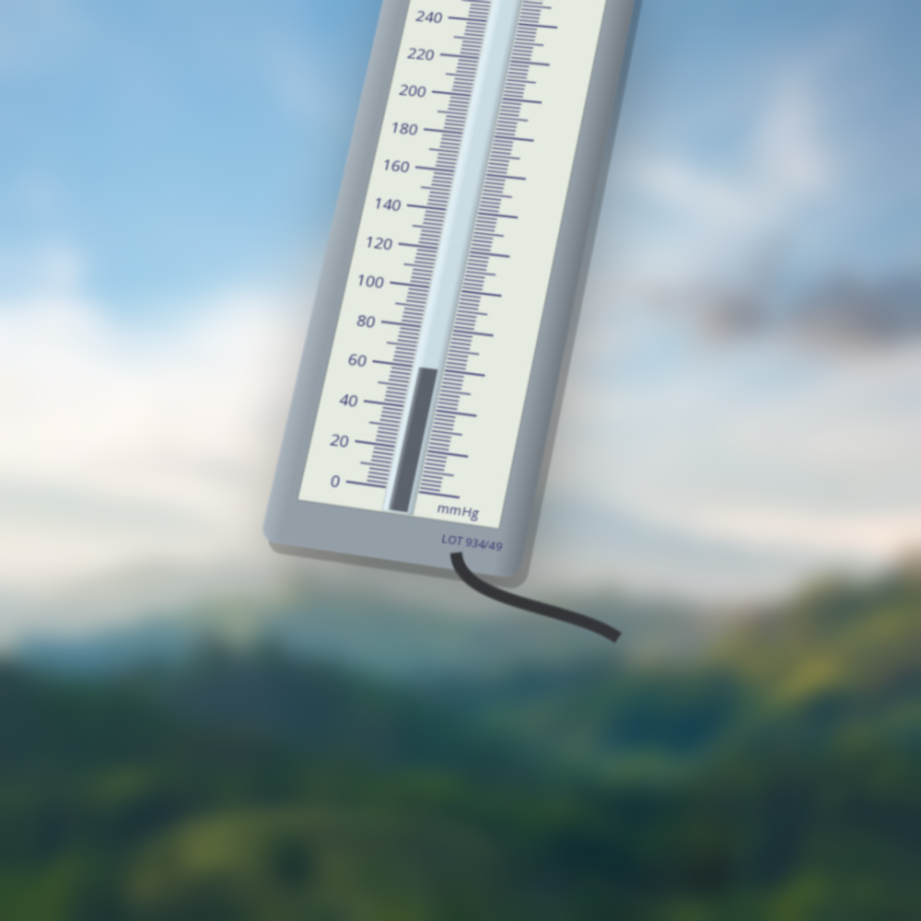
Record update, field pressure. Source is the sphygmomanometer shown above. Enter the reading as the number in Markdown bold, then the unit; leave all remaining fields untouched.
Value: **60** mmHg
